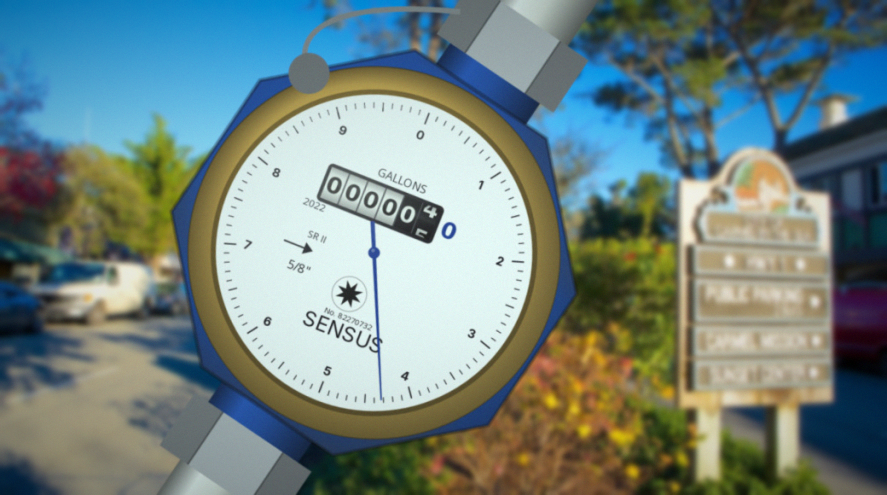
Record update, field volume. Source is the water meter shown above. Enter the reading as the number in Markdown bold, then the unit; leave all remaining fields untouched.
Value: **44.3** gal
